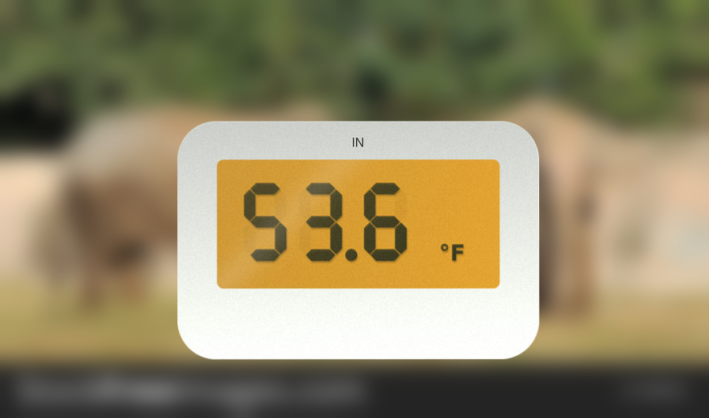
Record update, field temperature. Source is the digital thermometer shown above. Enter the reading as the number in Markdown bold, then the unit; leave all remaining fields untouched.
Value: **53.6** °F
